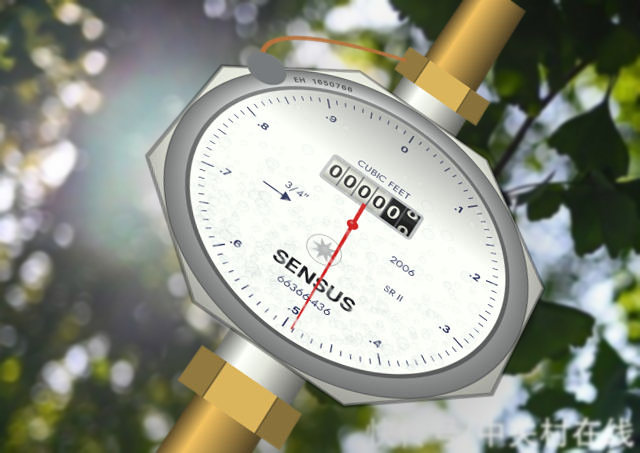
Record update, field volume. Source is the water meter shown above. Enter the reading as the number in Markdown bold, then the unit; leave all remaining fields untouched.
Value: **8.49** ft³
